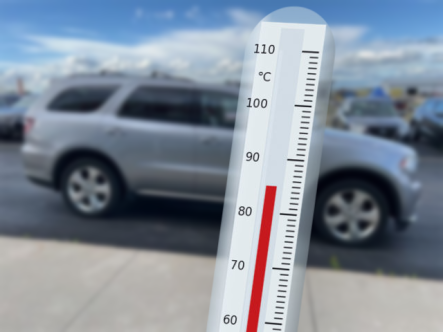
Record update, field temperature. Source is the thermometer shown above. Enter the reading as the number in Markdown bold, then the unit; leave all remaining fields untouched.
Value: **85** °C
